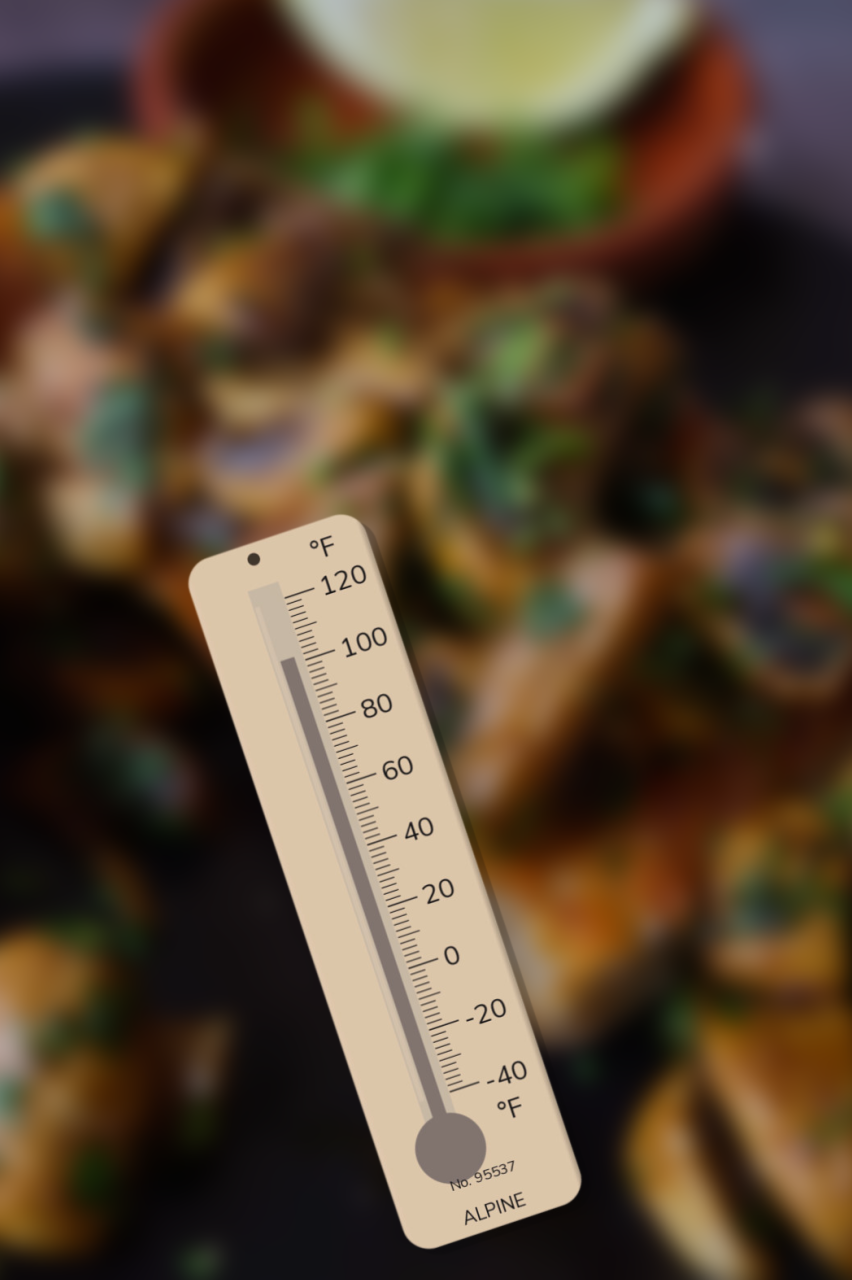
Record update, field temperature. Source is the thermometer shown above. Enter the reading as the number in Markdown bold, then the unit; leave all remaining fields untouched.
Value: **102** °F
